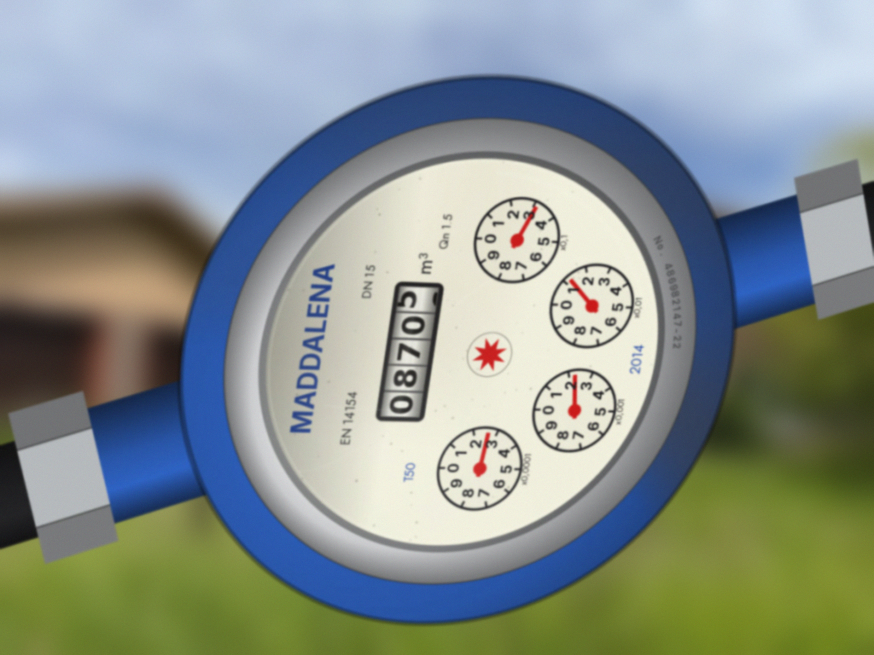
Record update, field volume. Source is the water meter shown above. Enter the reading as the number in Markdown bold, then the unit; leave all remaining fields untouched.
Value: **8705.3122** m³
